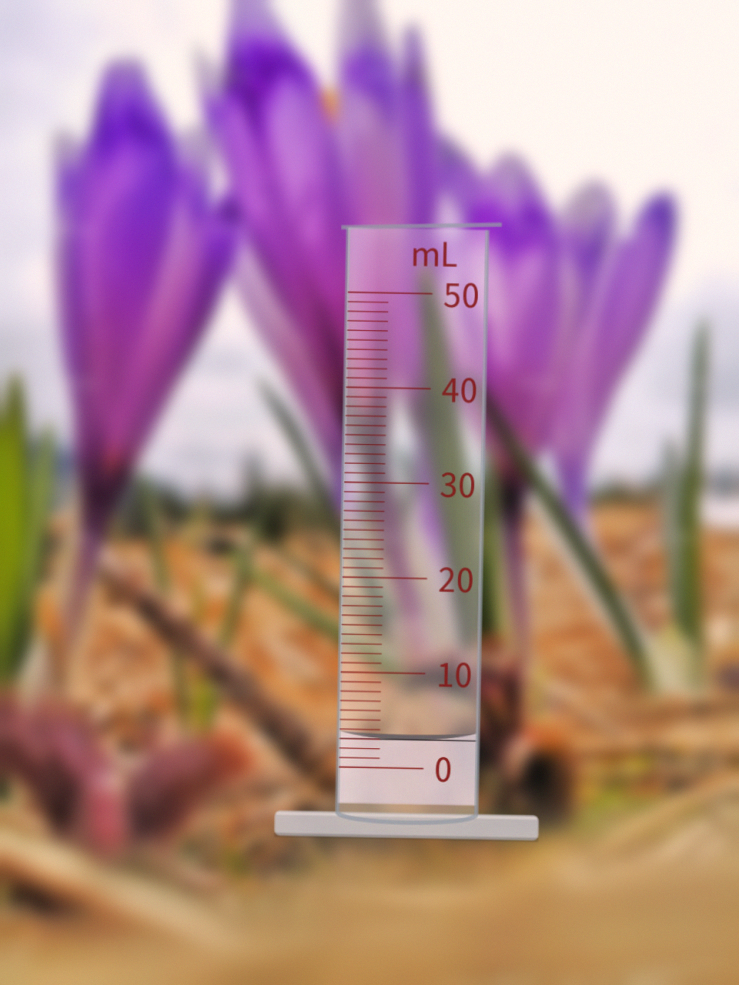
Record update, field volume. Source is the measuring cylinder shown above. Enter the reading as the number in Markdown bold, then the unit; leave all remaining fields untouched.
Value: **3** mL
